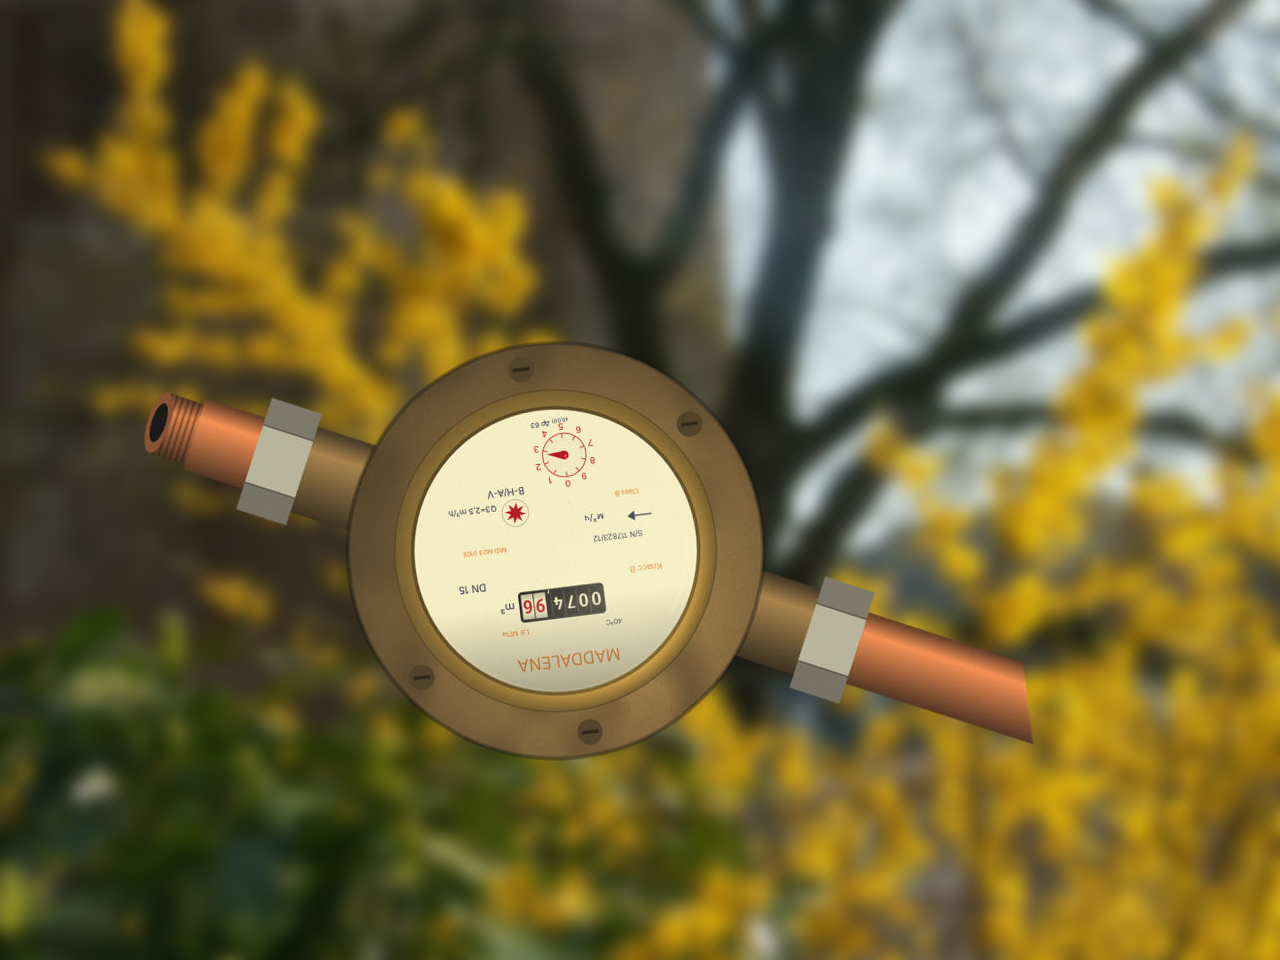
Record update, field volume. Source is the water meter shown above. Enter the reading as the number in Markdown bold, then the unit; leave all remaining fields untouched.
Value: **74.962** m³
